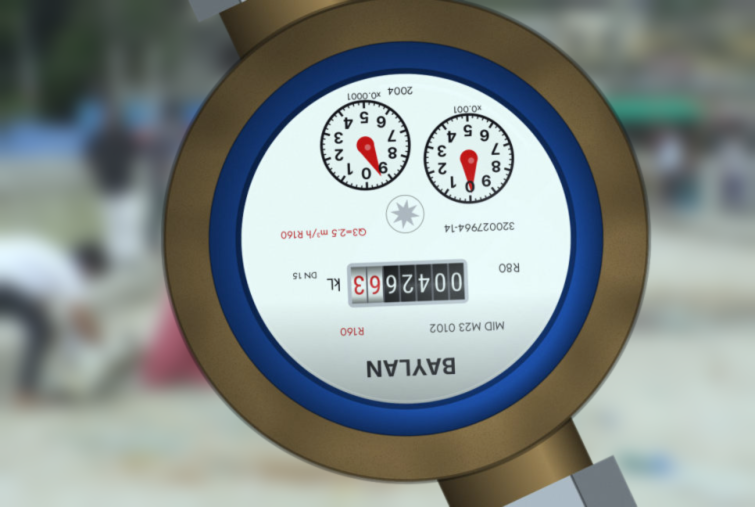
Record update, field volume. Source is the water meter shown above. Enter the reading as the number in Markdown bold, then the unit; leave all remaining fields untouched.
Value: **426.6299** kL
